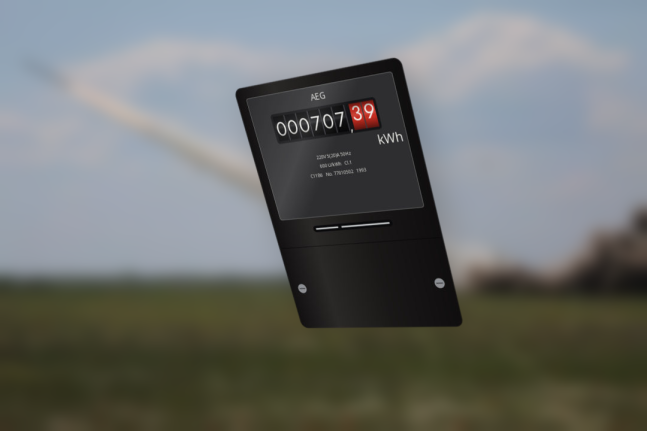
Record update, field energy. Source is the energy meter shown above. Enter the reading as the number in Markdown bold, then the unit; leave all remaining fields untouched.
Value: **707.39** kWh
